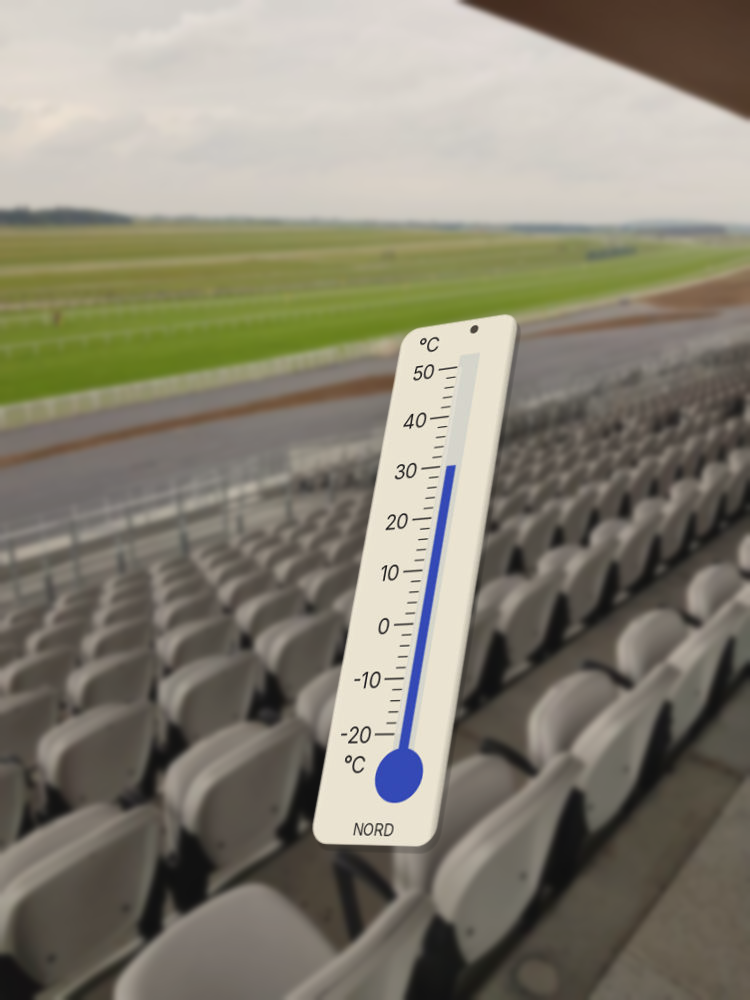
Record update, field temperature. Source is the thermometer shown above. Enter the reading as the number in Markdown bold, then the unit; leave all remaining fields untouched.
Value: **30** °C
